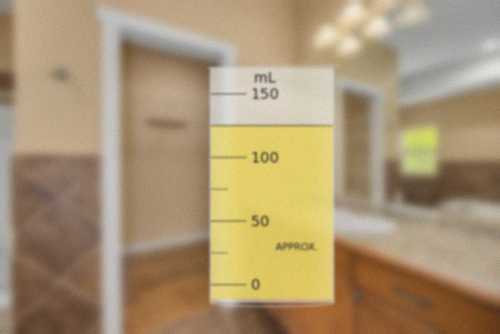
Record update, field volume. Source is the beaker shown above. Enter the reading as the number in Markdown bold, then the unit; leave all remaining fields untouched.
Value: **125** mL
